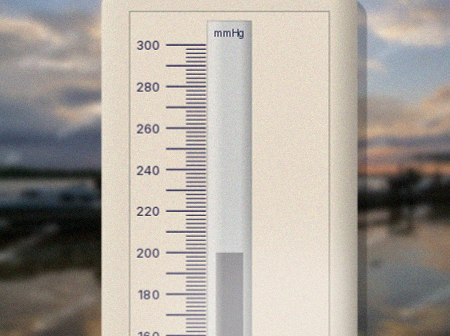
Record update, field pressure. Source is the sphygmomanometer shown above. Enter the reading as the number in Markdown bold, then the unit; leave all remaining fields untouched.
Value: **200** mmHg
